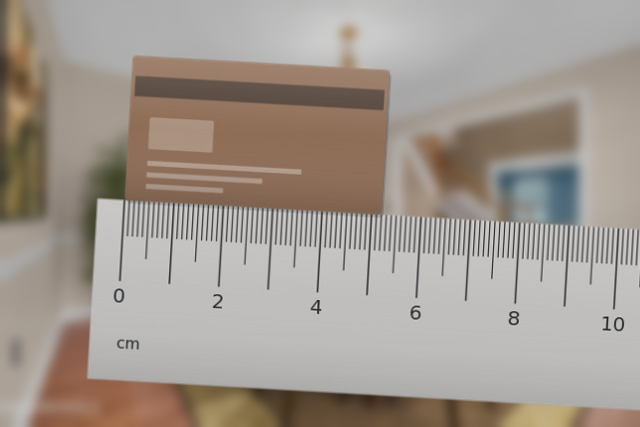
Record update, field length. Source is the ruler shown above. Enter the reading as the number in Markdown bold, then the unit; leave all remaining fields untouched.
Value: **5.2** cm
